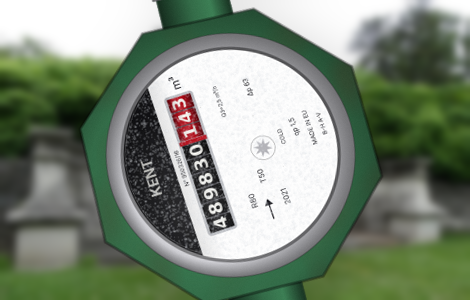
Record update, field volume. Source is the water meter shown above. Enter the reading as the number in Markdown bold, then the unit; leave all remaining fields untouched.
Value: **489830.143** m³
